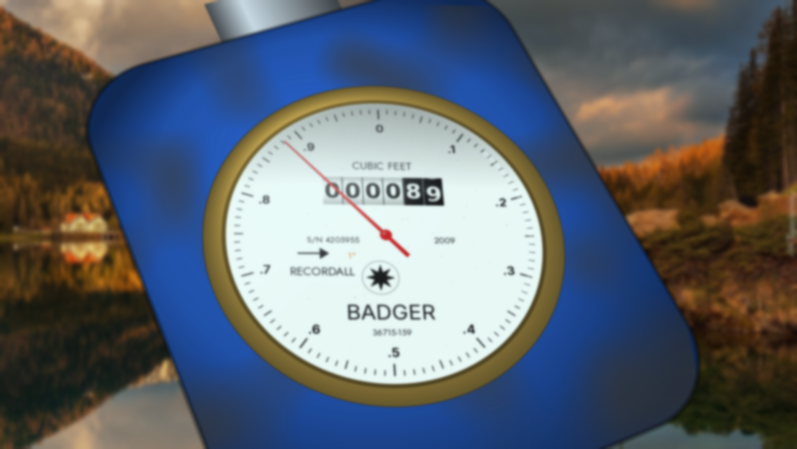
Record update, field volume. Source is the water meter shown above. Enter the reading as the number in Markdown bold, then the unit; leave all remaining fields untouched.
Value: **88.88** ft³
